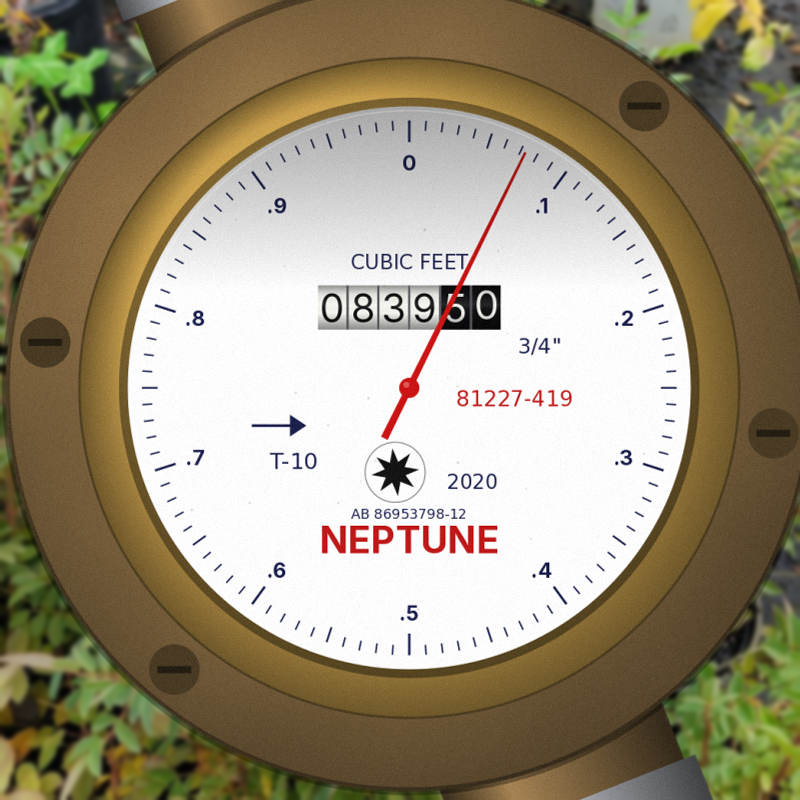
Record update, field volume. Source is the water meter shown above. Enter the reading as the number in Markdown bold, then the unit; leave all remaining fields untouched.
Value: **83950.07** ft³
